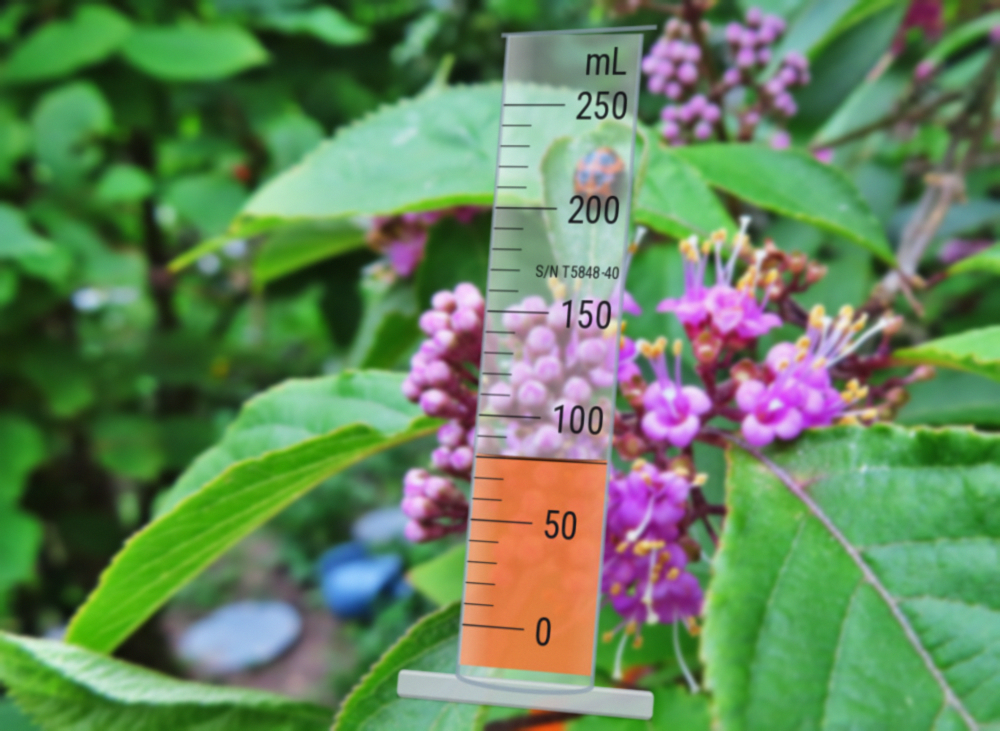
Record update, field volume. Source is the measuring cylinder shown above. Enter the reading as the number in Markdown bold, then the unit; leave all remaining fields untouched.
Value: **80** mL
